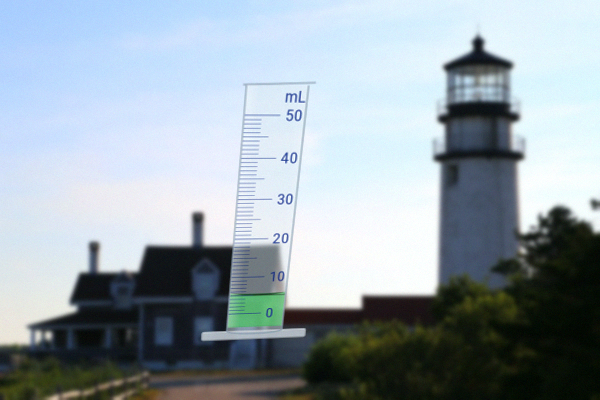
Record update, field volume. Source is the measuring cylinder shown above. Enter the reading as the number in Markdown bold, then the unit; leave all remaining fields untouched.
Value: **5** mL
